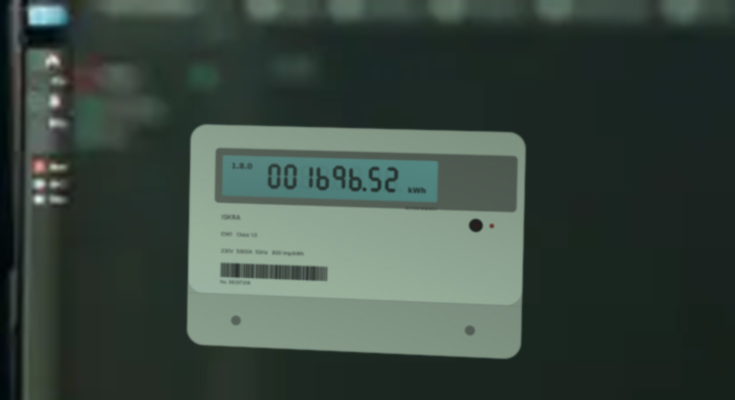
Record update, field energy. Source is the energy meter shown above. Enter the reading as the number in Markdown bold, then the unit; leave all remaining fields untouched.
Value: **1696.52** kWh
